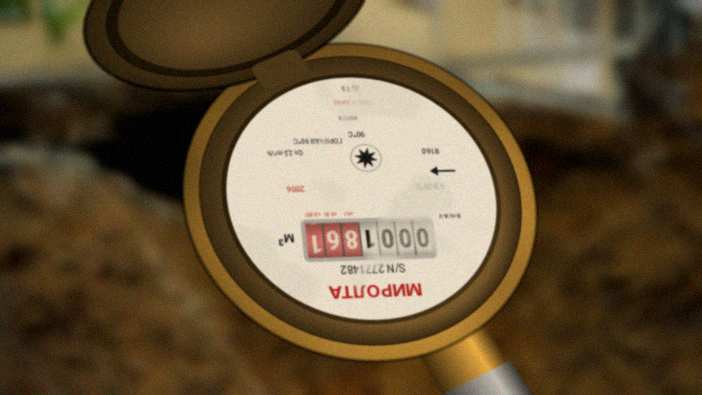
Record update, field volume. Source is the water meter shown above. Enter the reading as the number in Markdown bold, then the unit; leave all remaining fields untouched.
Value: **1.861** m³
